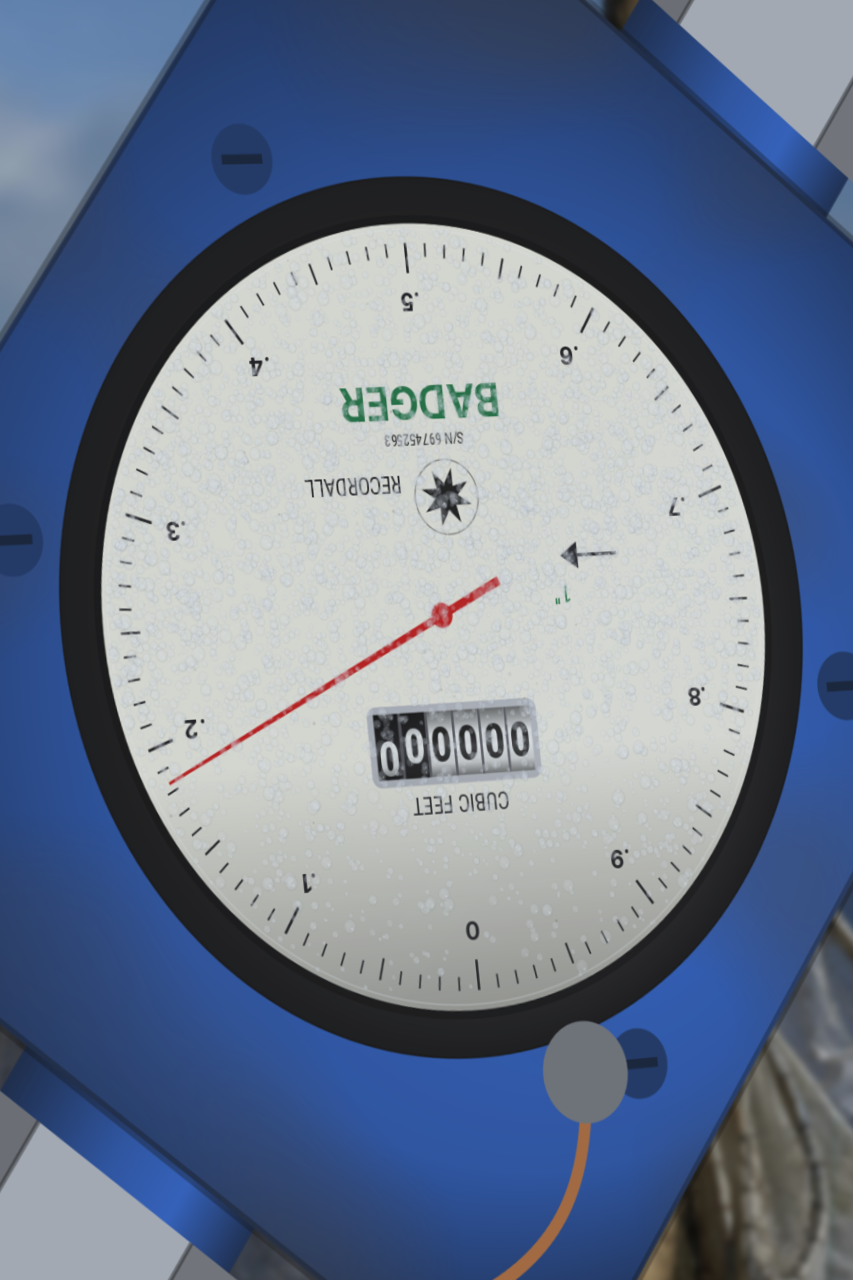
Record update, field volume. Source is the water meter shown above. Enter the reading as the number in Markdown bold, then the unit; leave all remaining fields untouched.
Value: **0.18** ft³
